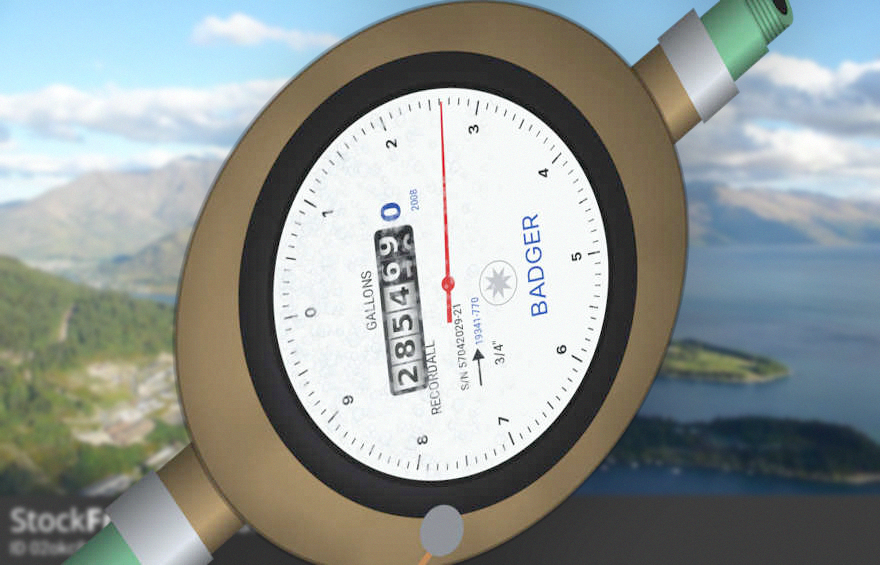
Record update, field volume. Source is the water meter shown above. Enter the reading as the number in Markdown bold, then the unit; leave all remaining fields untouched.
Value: **2854692.6** gal
